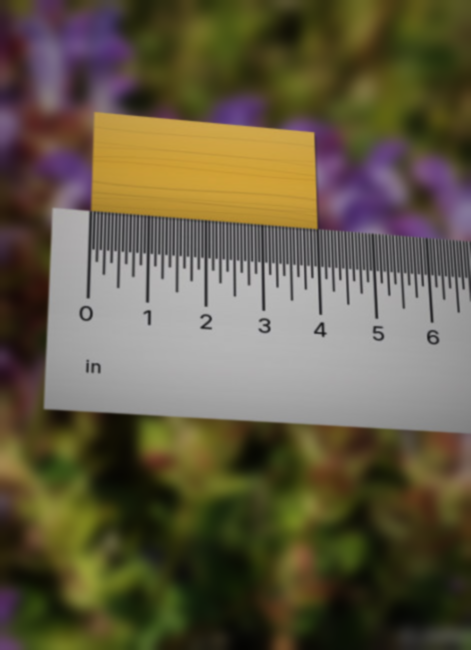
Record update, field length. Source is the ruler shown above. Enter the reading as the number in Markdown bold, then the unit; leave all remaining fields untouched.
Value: **4** in
